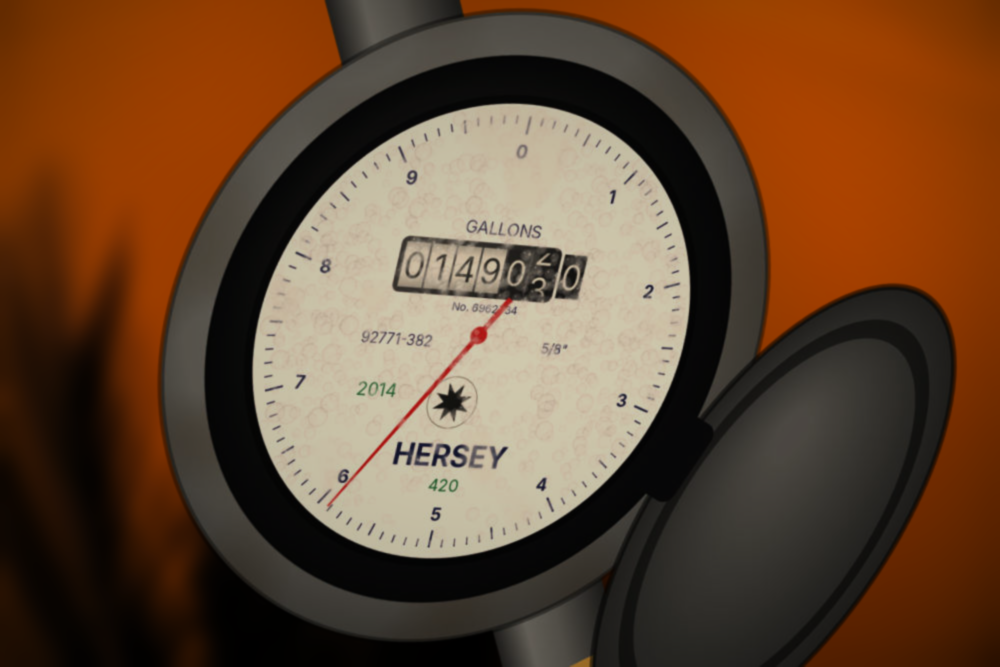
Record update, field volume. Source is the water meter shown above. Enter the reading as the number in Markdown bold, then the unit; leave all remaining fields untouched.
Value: **149025.9** gal
